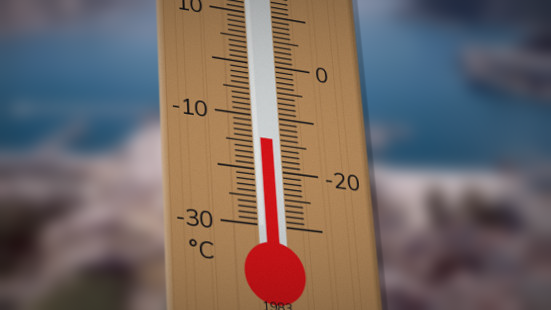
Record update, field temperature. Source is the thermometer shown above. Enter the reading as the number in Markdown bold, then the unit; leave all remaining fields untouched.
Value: **-14** °C
